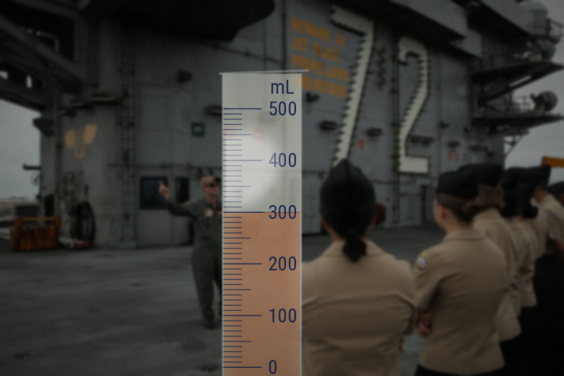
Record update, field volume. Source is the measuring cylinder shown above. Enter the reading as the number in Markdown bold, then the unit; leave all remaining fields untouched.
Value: **300** mL
